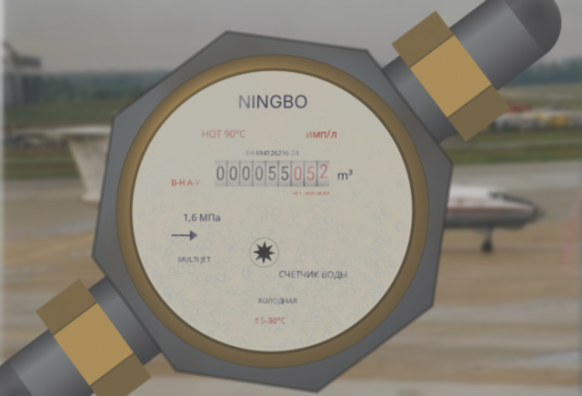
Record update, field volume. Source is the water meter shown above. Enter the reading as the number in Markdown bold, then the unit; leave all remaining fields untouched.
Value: **55.052** m³
